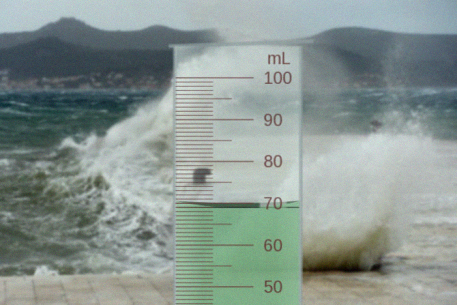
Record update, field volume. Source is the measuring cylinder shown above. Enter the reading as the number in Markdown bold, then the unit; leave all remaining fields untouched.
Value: **69** mL
